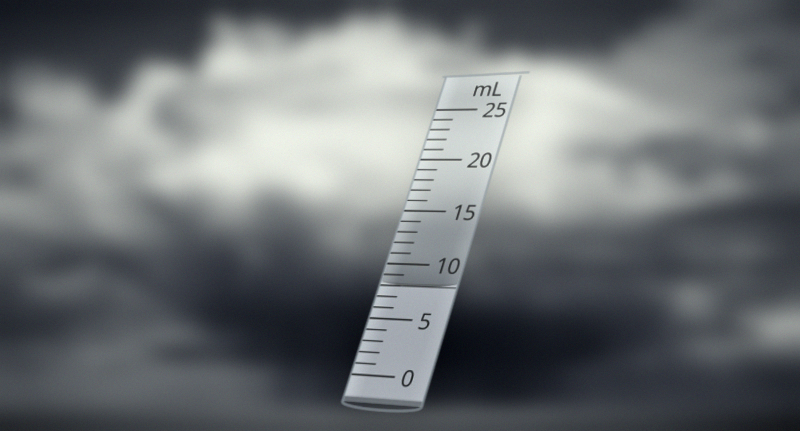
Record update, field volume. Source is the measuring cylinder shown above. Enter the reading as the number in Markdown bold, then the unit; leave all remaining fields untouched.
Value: **8** mL
